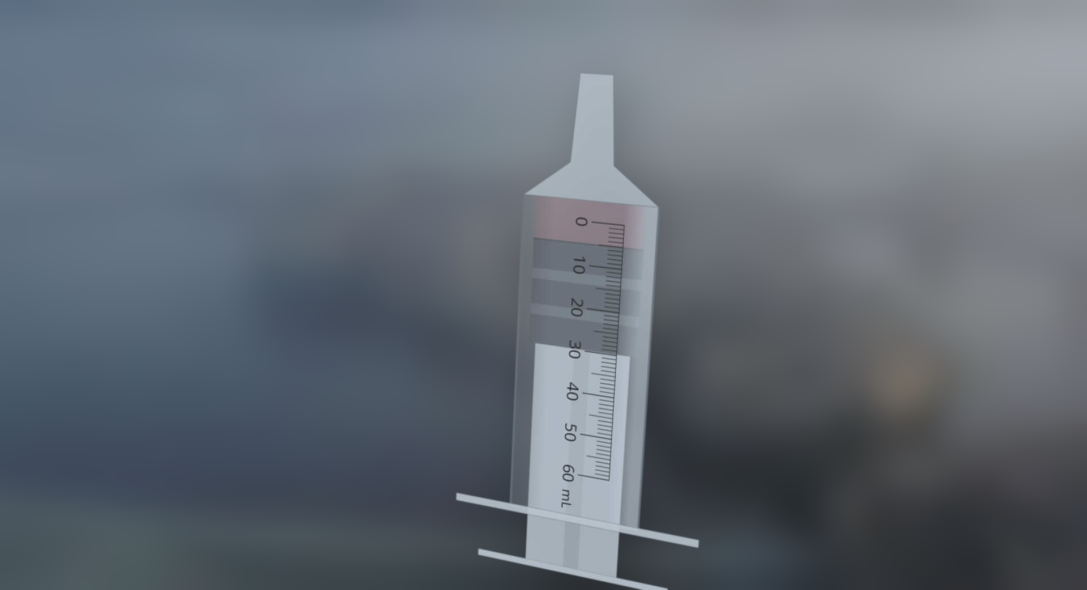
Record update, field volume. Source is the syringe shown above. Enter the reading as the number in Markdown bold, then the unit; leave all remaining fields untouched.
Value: **5** mL
